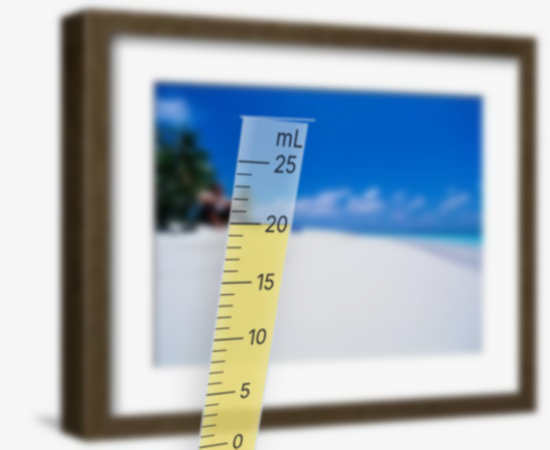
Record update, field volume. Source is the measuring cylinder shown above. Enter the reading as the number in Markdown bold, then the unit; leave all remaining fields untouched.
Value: **20** mL
